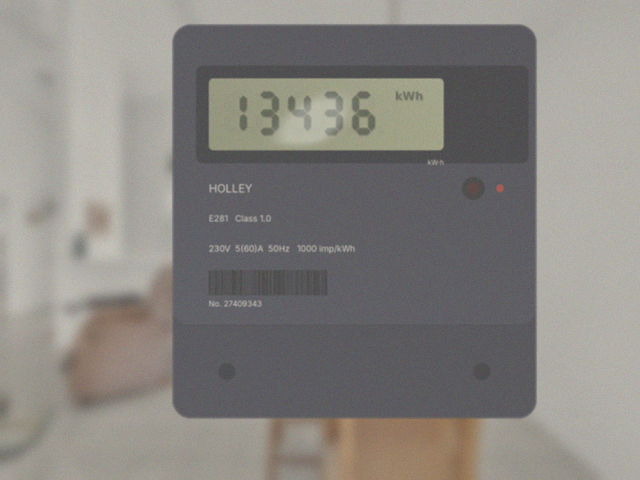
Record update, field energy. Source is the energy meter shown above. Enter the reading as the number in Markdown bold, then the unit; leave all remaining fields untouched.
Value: **13436** kWh
